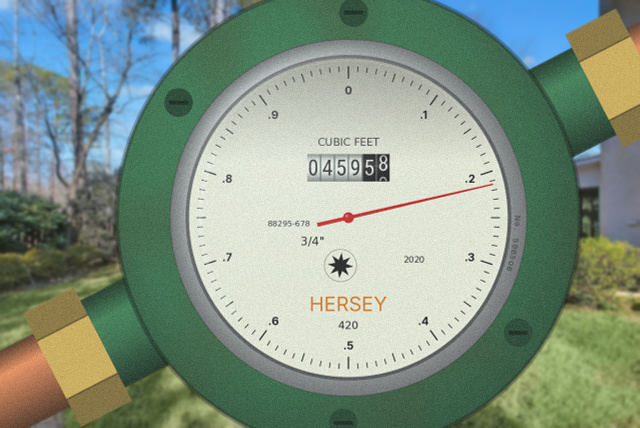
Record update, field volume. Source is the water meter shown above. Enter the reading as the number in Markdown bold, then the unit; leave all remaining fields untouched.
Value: **45958.21** ft³
